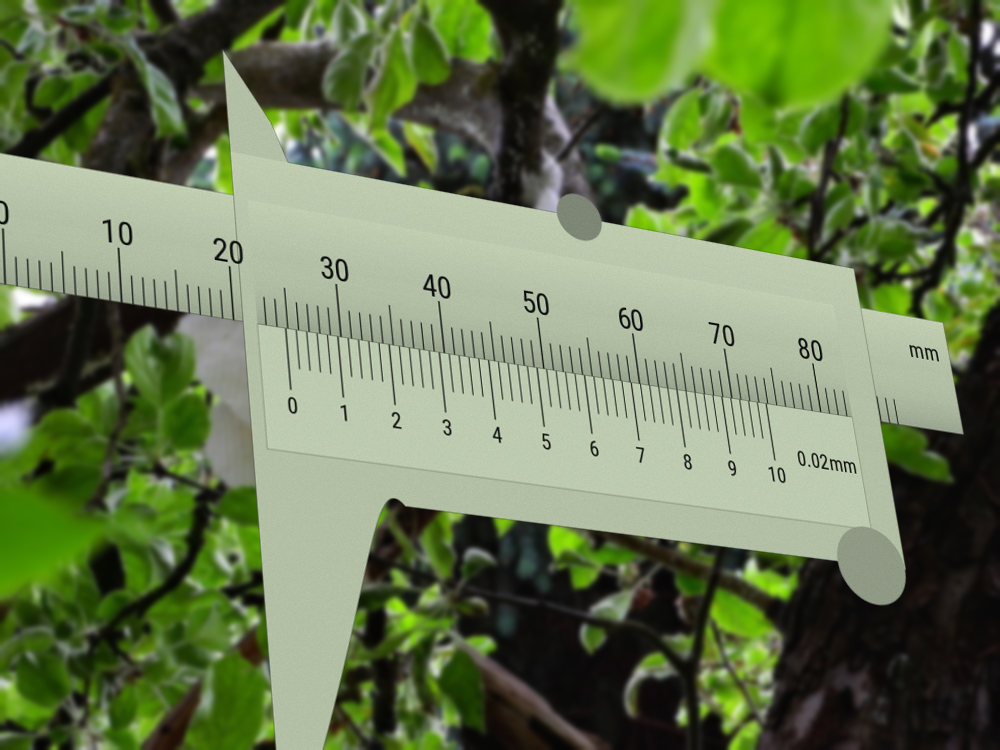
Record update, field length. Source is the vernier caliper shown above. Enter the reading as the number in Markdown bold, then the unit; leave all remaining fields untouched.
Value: **24.8** mm
